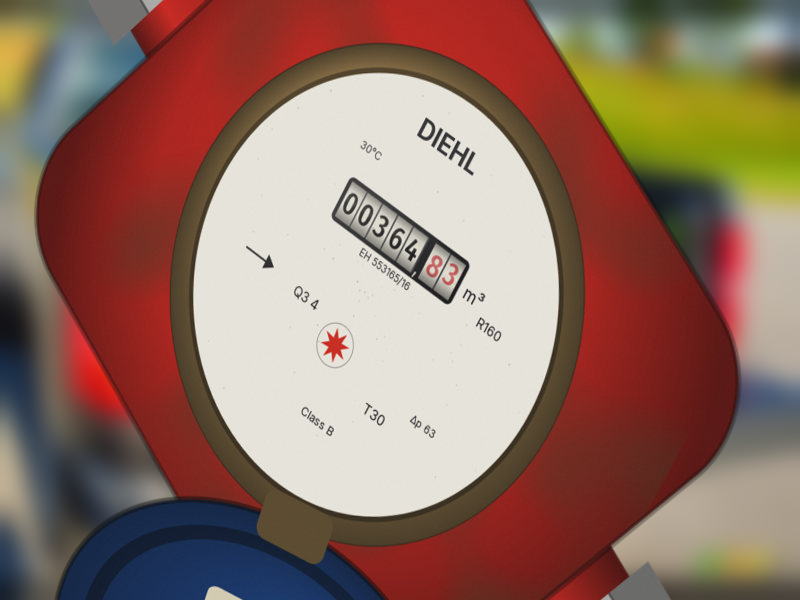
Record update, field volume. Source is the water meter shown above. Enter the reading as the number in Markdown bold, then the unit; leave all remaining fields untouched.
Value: **364.83** m³
